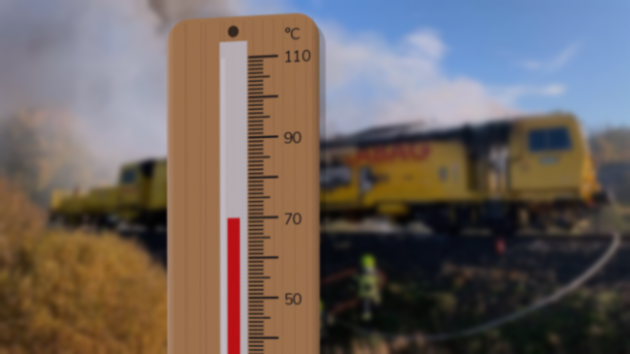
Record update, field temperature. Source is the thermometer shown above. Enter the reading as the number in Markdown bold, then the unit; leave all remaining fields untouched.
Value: **70** °C
